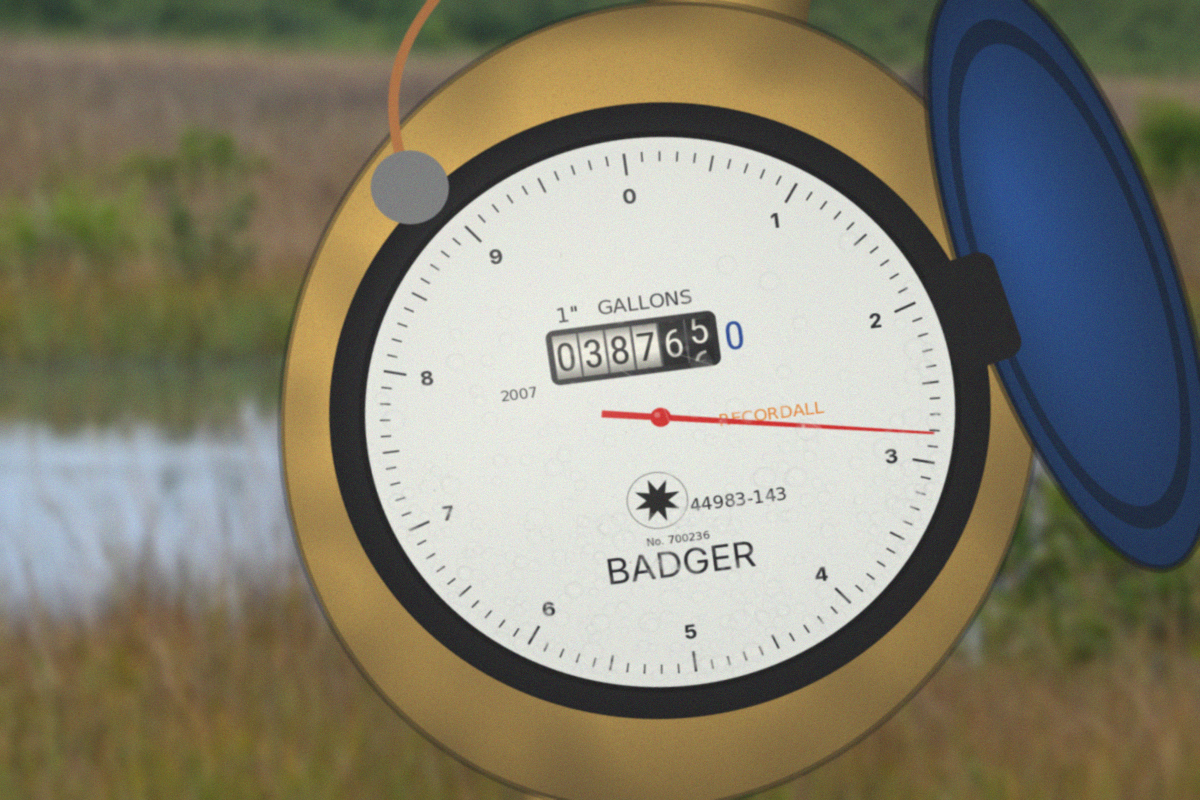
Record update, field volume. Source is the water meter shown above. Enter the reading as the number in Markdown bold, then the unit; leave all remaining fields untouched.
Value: **387652.8** gal
